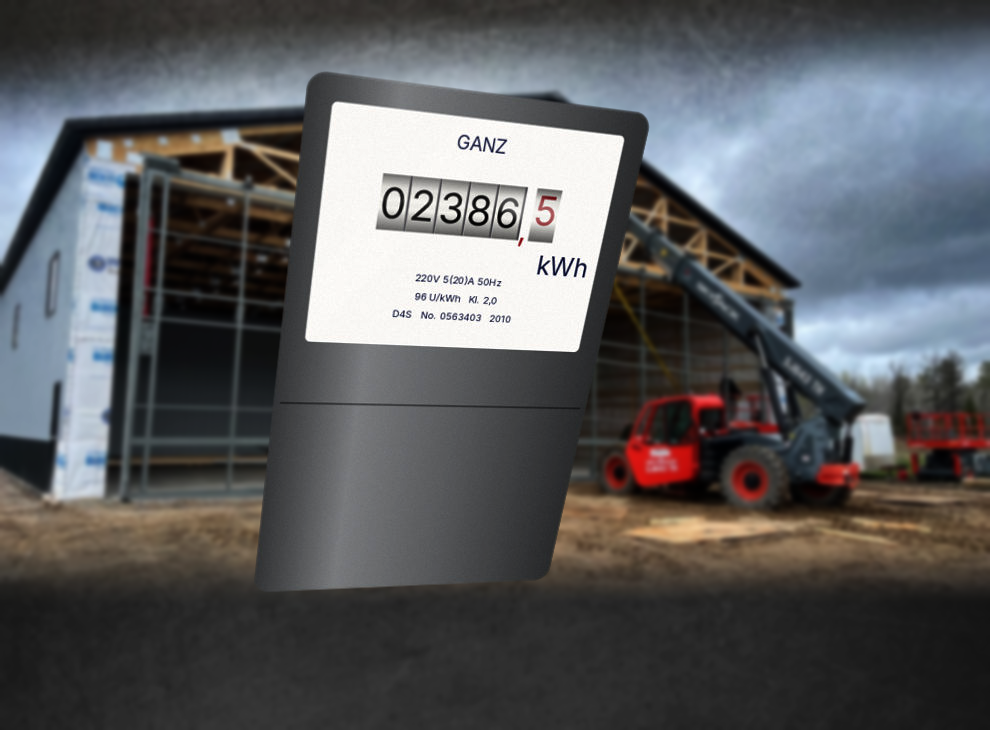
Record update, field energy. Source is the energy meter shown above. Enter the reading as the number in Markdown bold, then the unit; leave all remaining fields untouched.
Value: **2386.5** kWh
